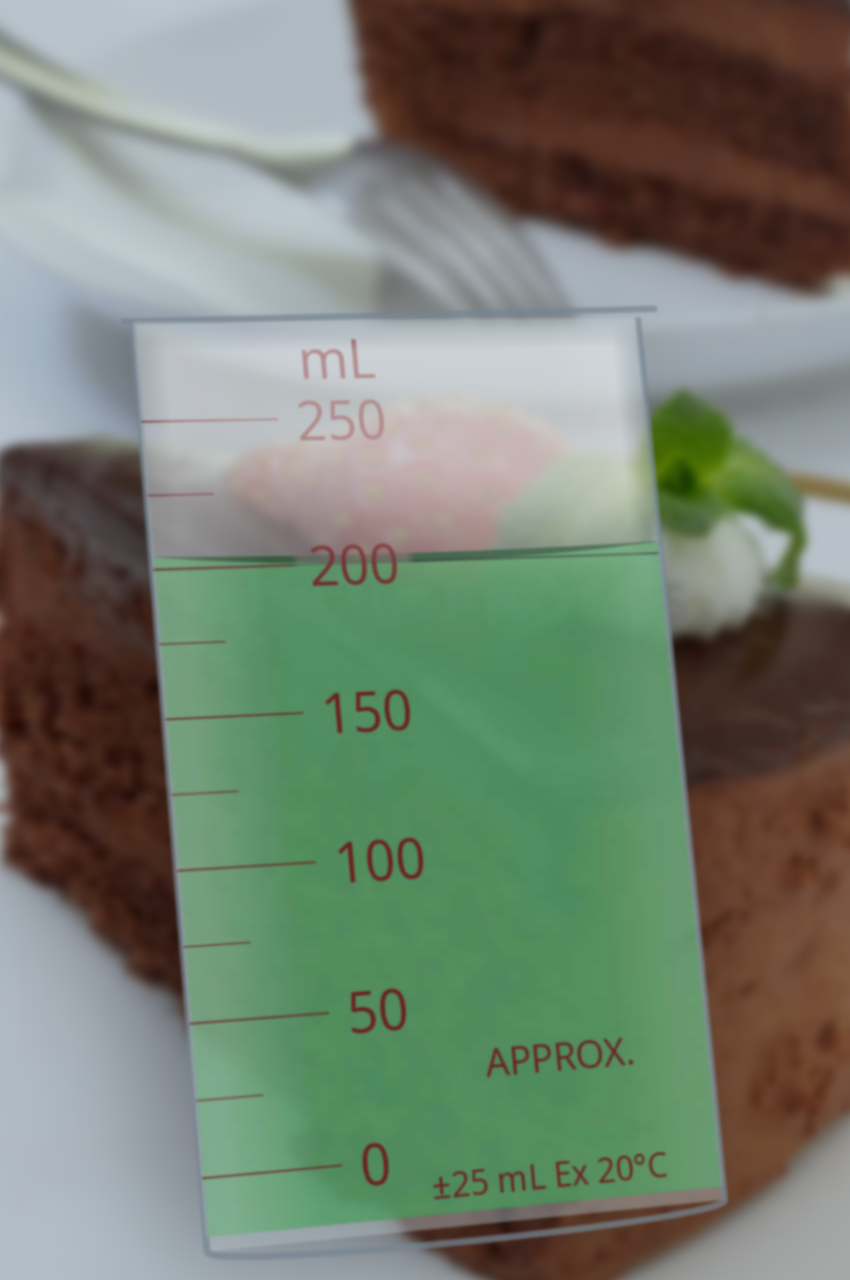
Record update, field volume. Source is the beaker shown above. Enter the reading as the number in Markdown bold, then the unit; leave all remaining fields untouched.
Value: **200** mL
